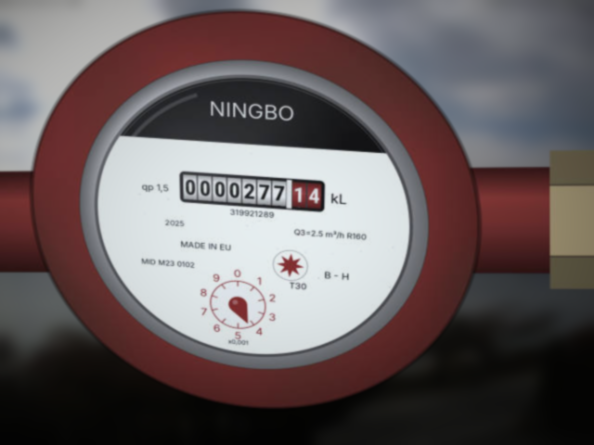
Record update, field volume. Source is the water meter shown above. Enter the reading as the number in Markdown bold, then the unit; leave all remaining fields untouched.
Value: **277.144** kL
